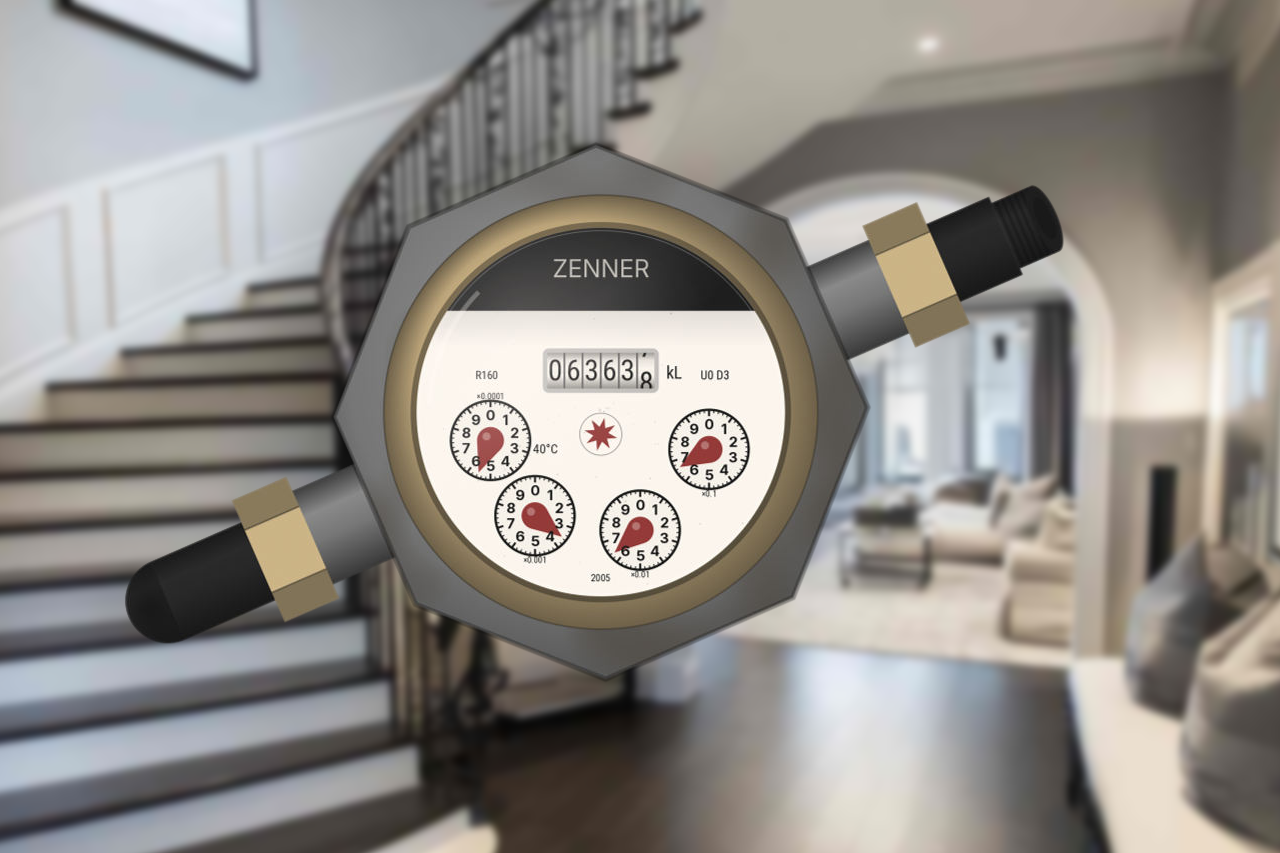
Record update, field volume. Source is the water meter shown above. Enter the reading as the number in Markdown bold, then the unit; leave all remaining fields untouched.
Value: **63637.6635** kL
